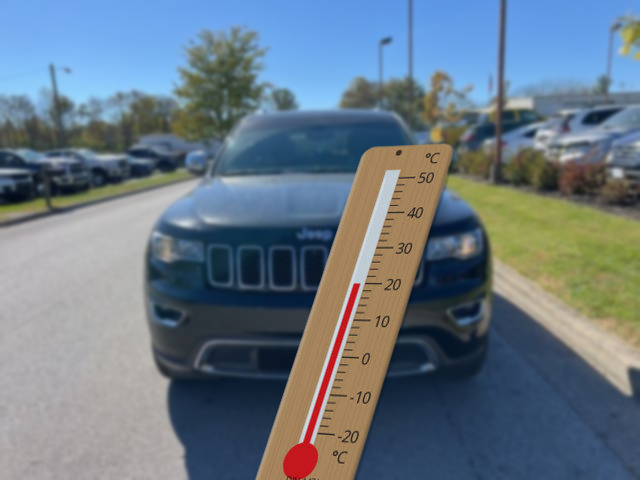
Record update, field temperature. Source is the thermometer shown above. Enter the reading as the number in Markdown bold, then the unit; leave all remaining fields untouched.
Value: **20** °C
